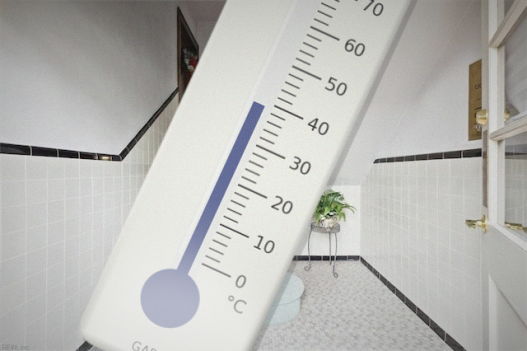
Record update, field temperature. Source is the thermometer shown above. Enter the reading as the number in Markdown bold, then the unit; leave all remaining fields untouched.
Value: **39** °C
